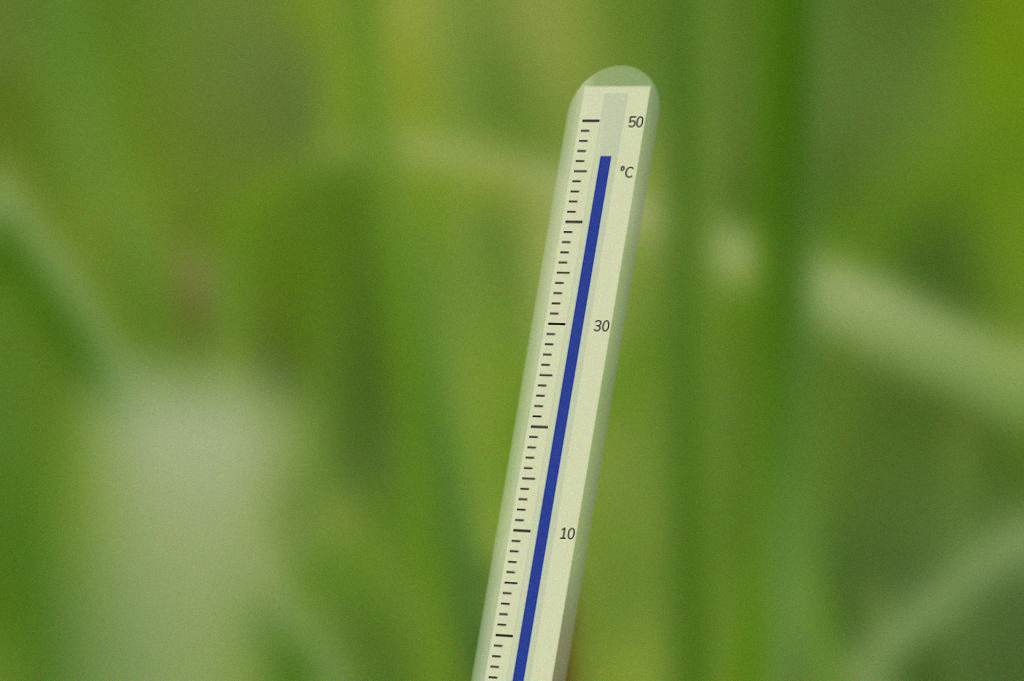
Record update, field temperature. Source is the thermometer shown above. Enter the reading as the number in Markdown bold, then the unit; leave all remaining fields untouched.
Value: **46.5** °C
